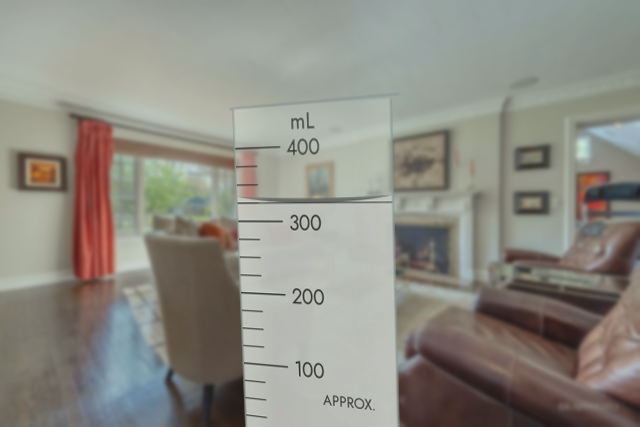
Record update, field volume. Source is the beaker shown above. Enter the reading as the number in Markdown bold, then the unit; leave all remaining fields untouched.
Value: **325** mL
